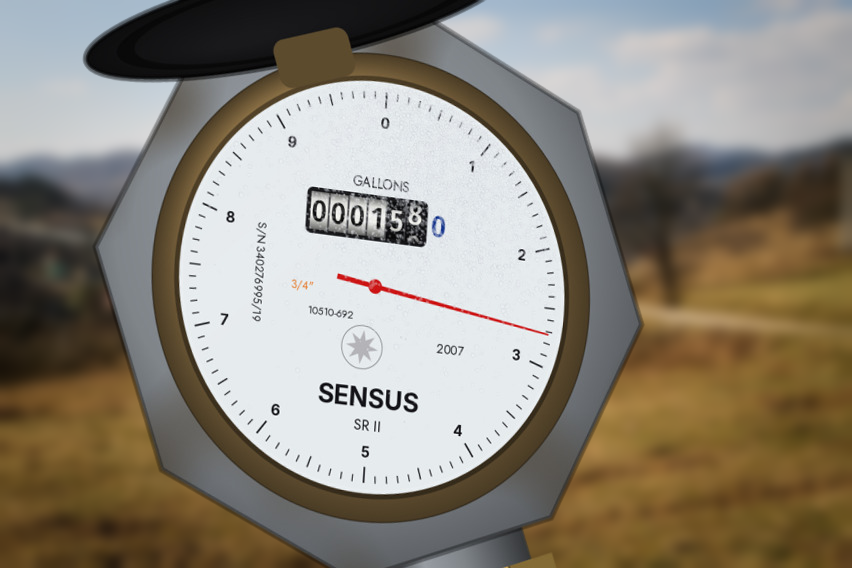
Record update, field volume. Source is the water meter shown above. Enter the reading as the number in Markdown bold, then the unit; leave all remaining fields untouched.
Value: **1582.7** gal
